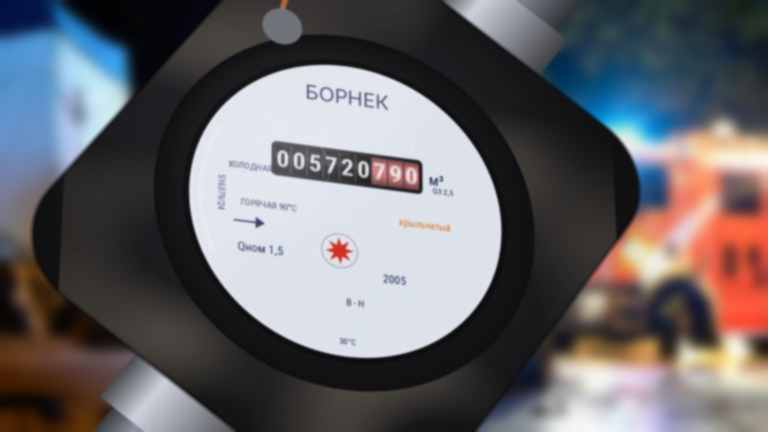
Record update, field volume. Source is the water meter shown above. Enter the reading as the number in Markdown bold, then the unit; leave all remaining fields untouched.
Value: **5720.790** m³
